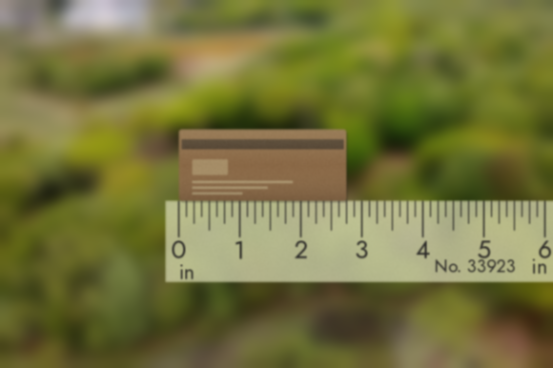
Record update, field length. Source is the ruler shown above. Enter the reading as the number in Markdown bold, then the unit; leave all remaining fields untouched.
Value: **2.75** in
